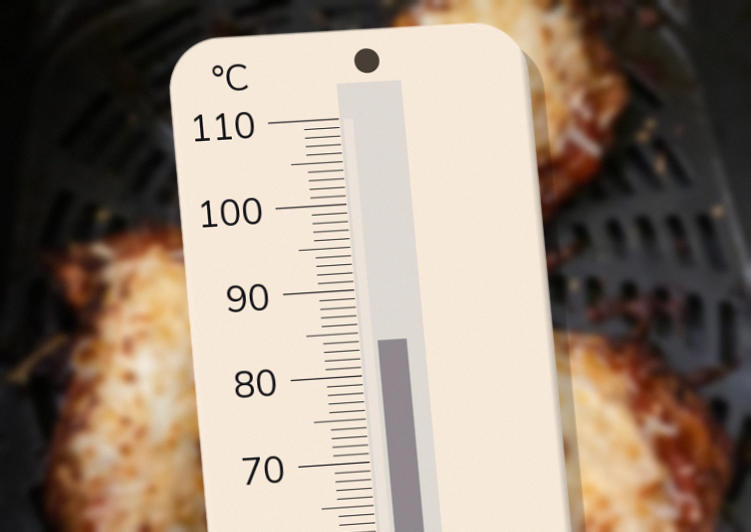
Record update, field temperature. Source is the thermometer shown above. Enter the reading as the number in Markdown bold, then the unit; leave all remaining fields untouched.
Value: **84** °C
